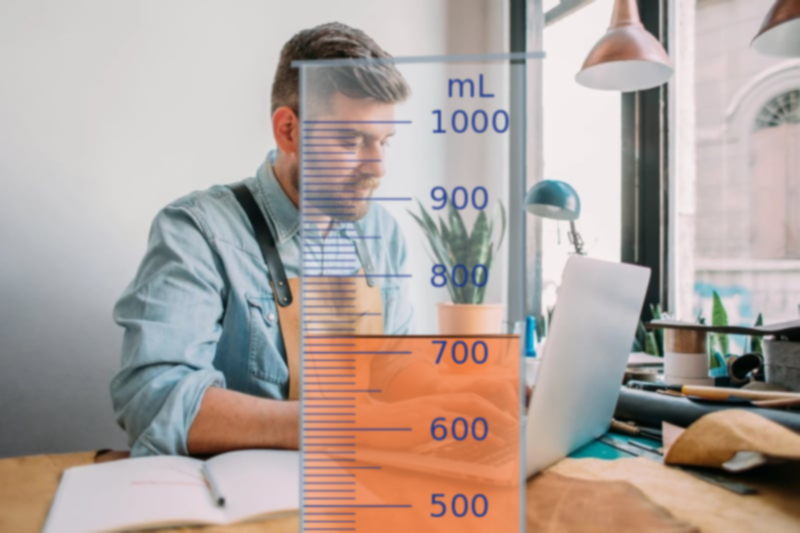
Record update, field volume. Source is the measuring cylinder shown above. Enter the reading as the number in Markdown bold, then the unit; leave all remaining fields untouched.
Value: **720** mL
